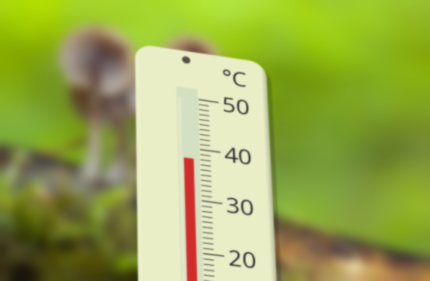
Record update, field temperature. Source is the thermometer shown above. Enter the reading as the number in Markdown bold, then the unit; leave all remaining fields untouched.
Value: **38** °C
